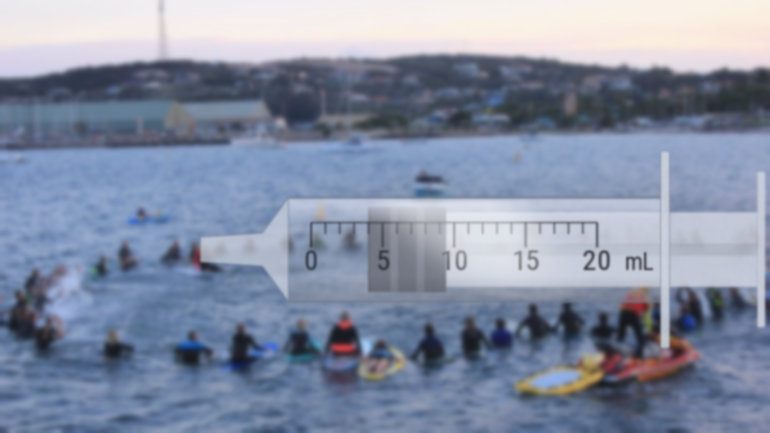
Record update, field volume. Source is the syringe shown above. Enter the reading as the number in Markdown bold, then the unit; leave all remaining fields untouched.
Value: **4** mL
